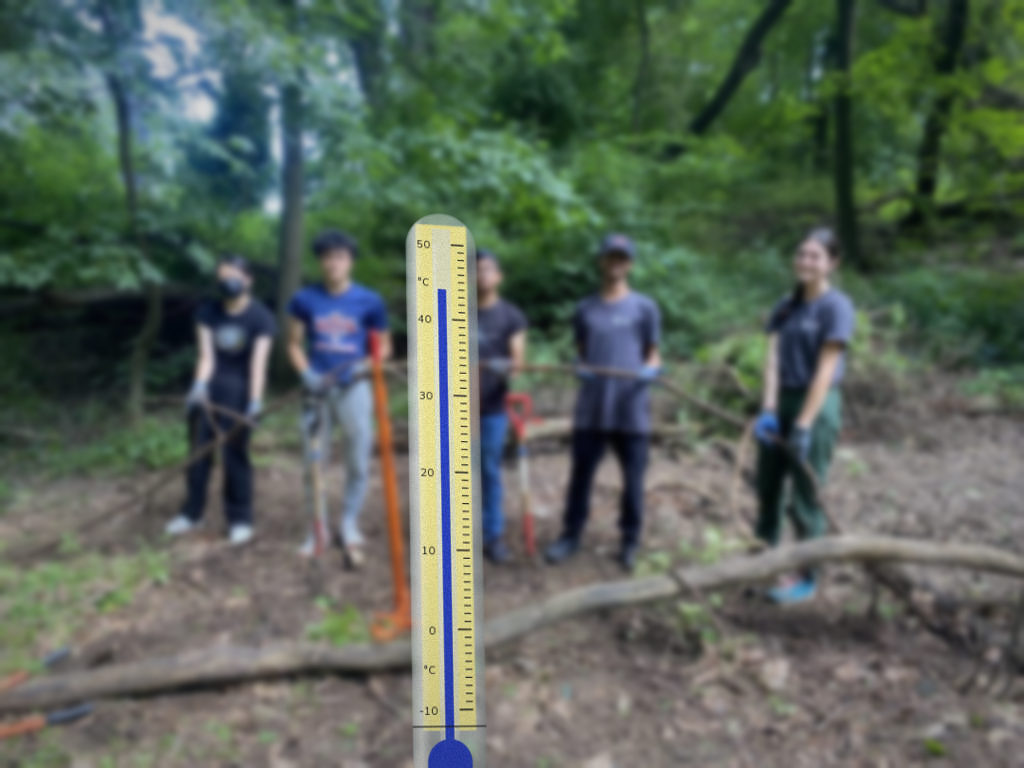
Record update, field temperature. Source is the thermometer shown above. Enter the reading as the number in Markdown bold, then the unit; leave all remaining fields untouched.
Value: **44** °C
